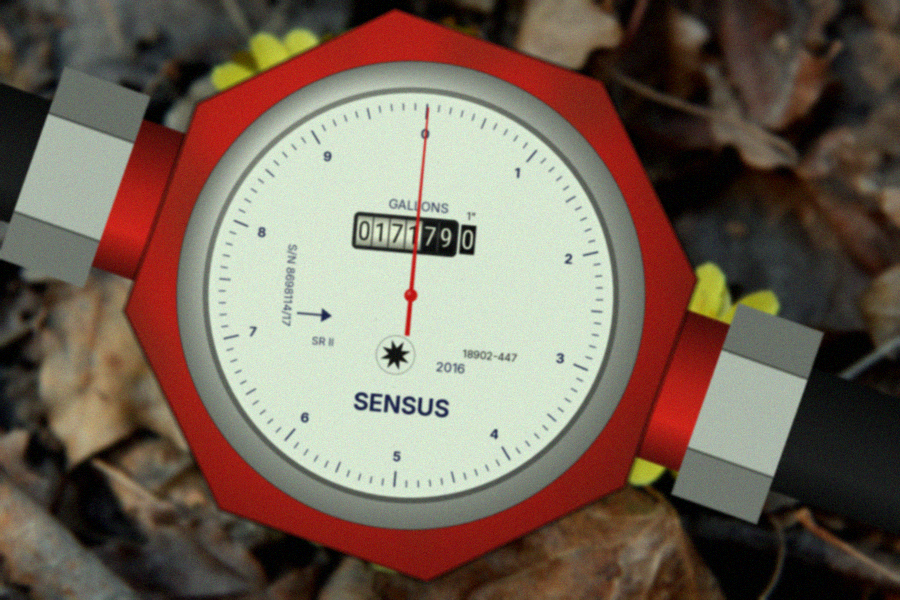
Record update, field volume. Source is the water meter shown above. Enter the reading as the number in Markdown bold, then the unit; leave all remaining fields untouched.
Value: **171790.0** gal
